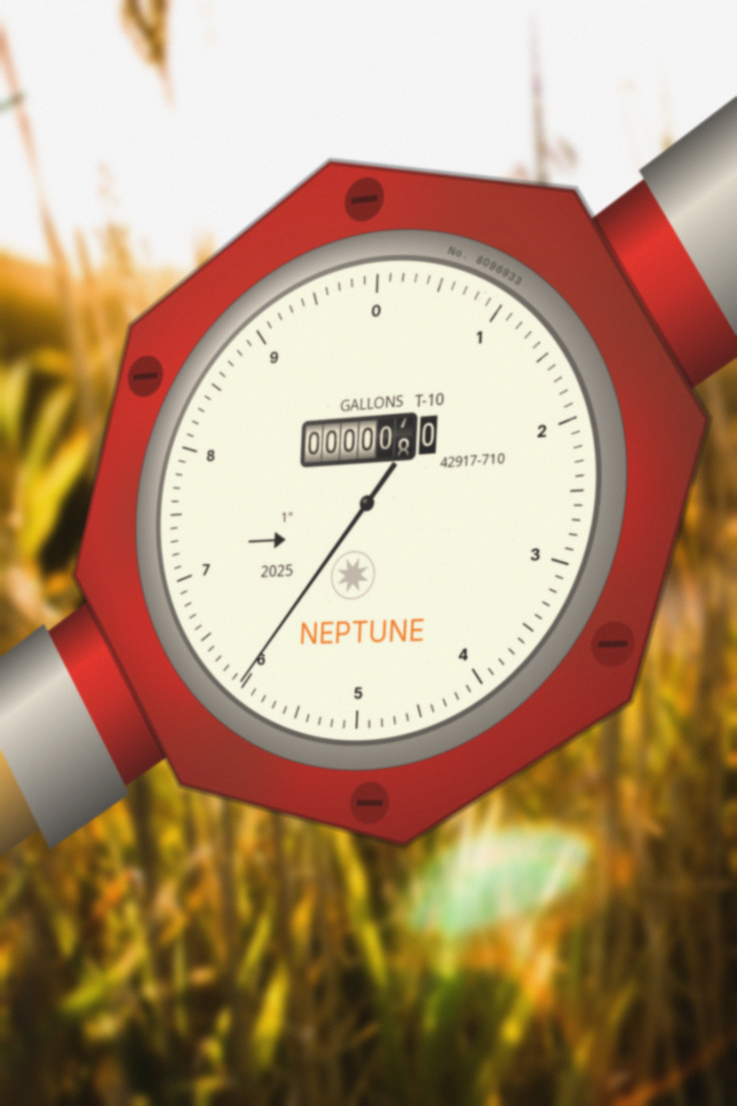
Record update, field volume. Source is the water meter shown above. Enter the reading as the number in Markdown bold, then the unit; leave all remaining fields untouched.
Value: **76.0** gal
